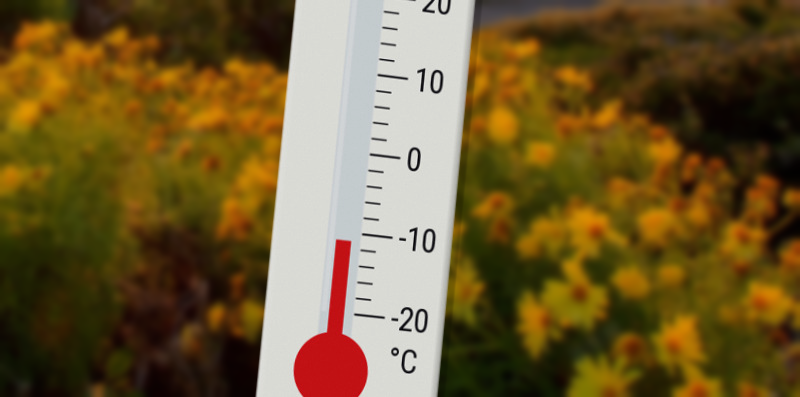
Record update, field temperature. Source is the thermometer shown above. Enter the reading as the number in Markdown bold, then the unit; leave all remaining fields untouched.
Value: **-11** °C
